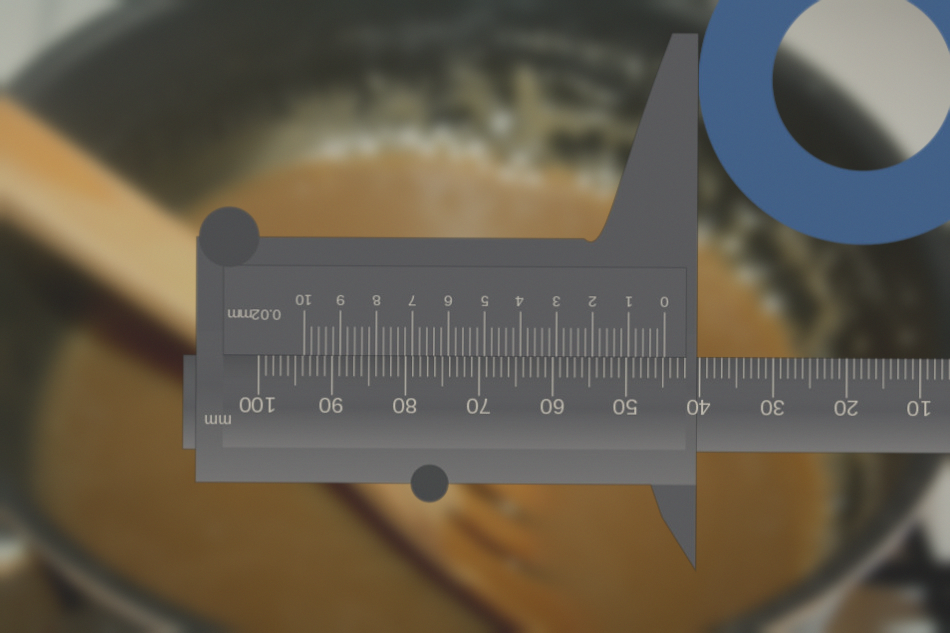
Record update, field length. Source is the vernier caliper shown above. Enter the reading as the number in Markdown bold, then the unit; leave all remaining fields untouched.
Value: **44.8** mm
